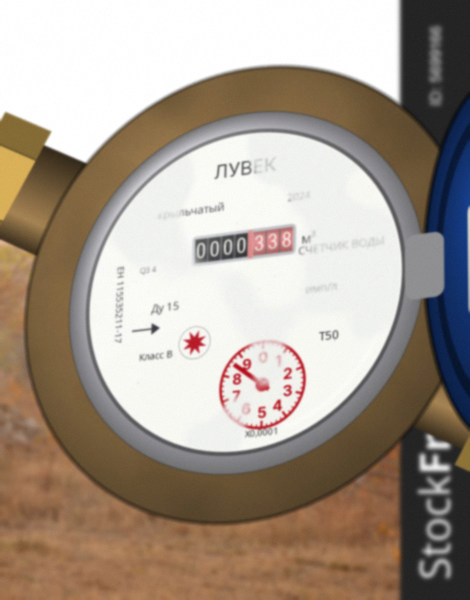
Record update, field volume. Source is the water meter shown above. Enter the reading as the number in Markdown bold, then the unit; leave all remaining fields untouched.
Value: **0.3388** m³
